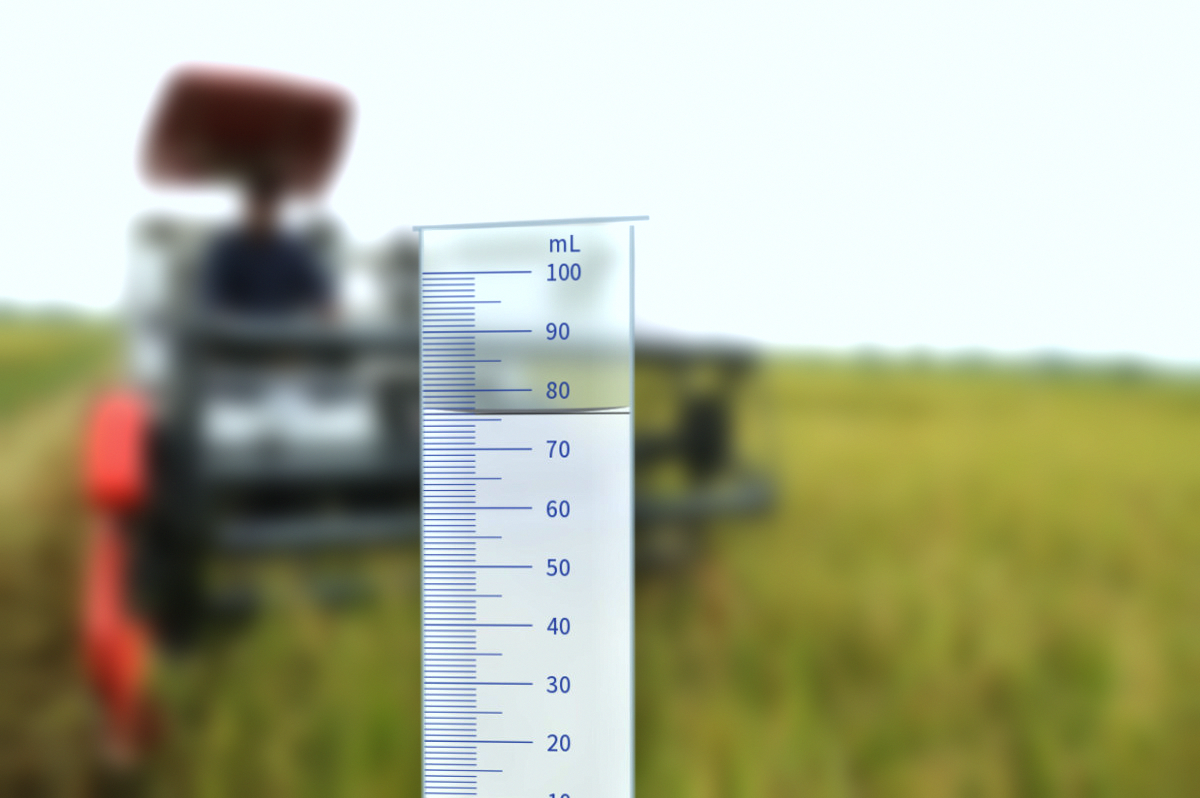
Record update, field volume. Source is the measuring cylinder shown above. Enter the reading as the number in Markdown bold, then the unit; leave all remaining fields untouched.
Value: **76** mL
